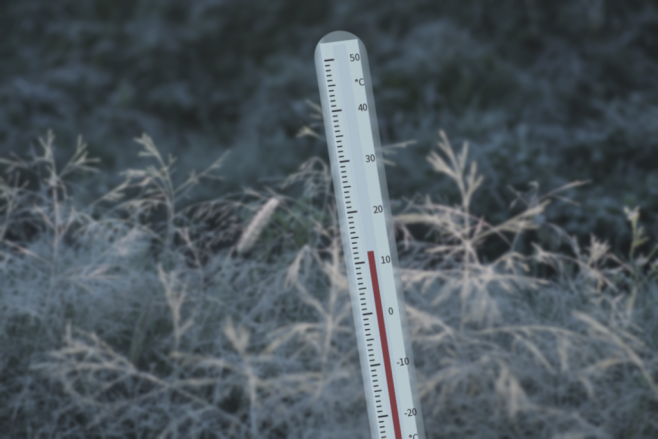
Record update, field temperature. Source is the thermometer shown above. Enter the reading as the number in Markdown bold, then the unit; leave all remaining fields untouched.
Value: **12** °C
